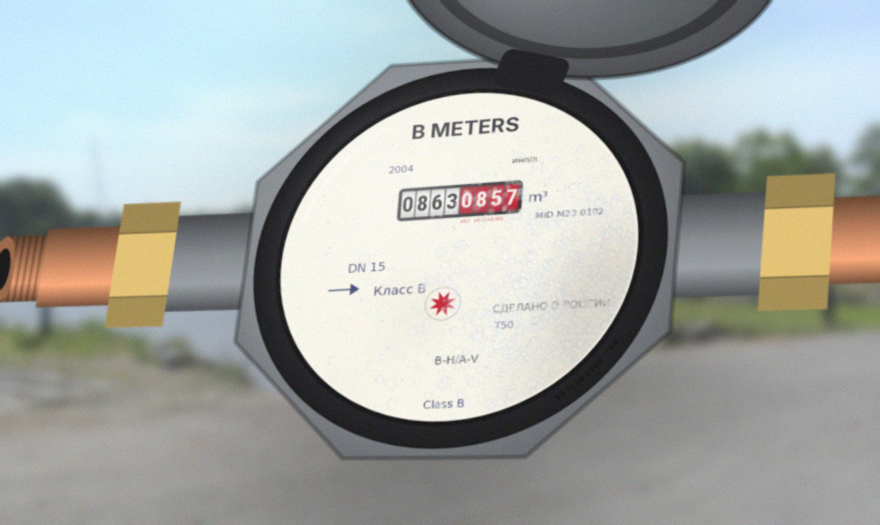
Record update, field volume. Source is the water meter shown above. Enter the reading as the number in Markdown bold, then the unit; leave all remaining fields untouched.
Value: **863.0857** m³
